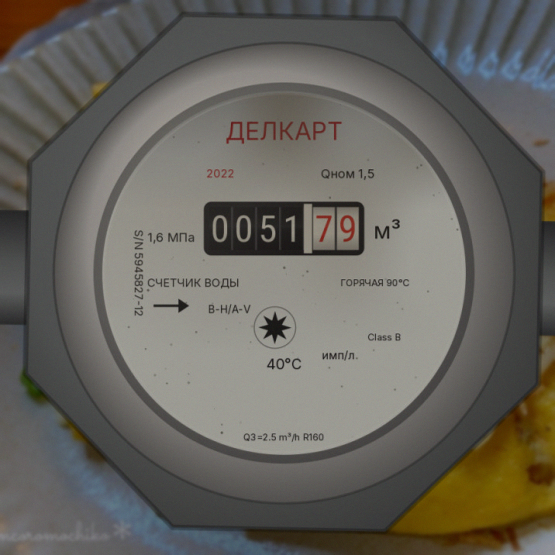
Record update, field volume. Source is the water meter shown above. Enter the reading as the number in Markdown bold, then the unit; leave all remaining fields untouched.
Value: **51.79** m³
